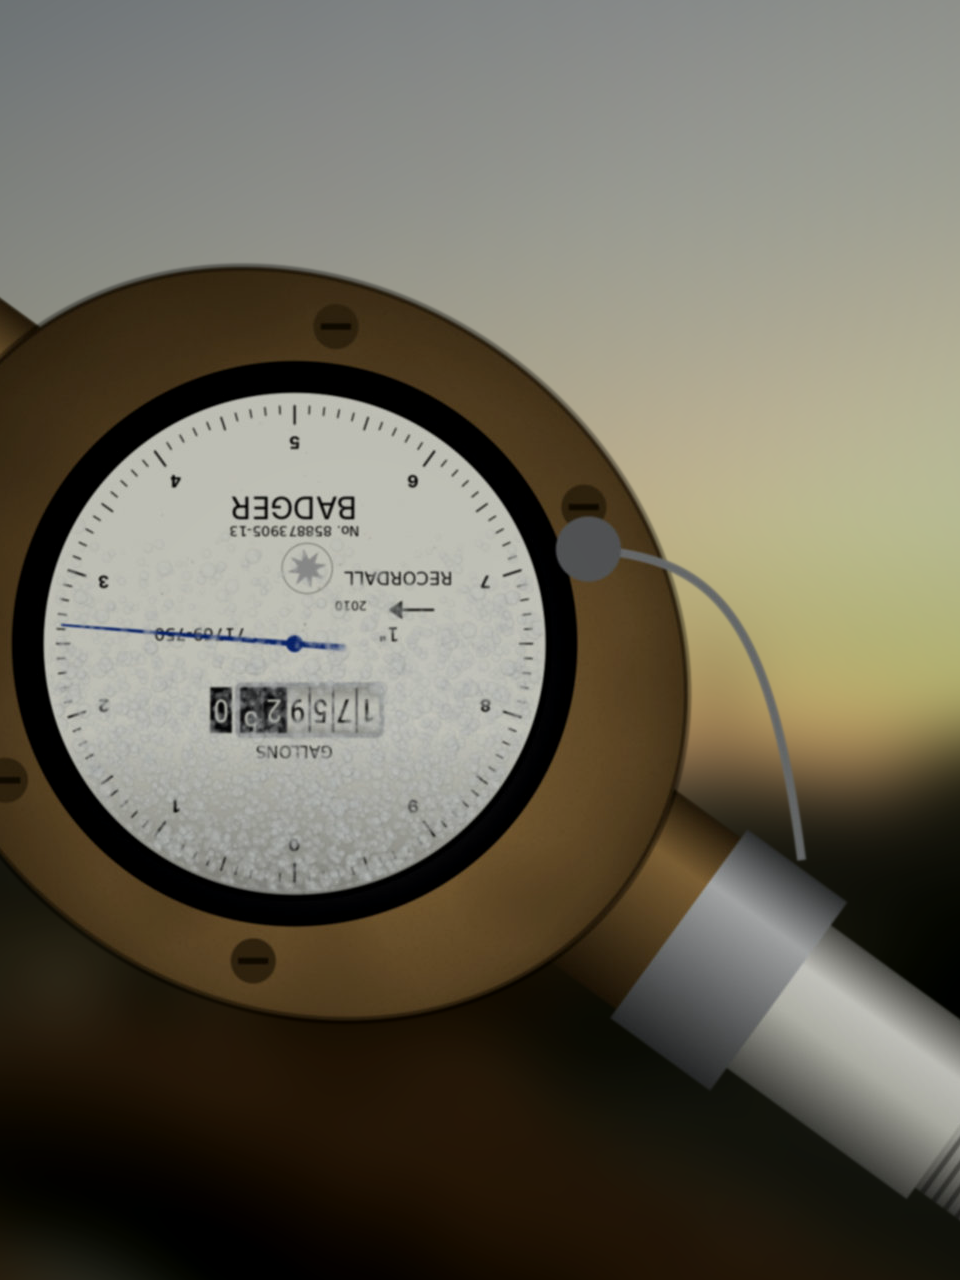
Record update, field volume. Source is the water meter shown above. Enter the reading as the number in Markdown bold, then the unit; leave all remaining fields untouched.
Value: **1759252.6** gal
